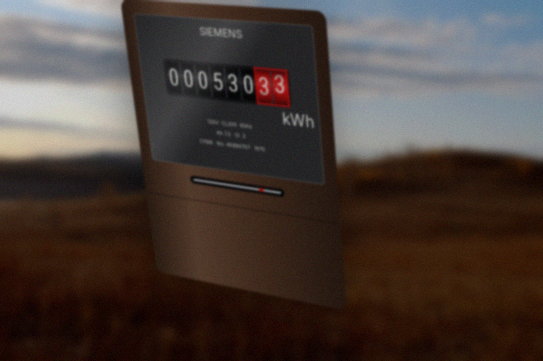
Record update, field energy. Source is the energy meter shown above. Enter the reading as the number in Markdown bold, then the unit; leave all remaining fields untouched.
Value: **530.33** kWh
